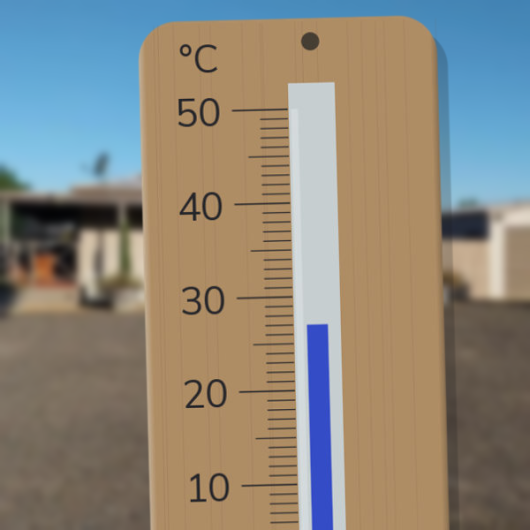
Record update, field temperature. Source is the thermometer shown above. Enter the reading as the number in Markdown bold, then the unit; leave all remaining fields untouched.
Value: **27** °C
